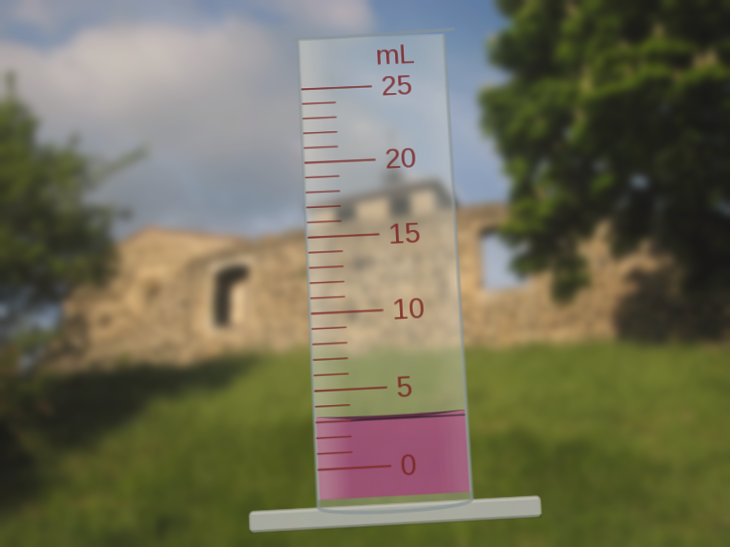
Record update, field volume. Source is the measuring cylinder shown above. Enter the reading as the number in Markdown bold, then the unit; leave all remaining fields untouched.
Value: **3** mL
